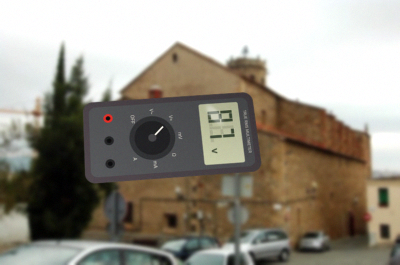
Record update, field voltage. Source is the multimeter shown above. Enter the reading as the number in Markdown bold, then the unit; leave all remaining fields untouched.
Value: **87** V
